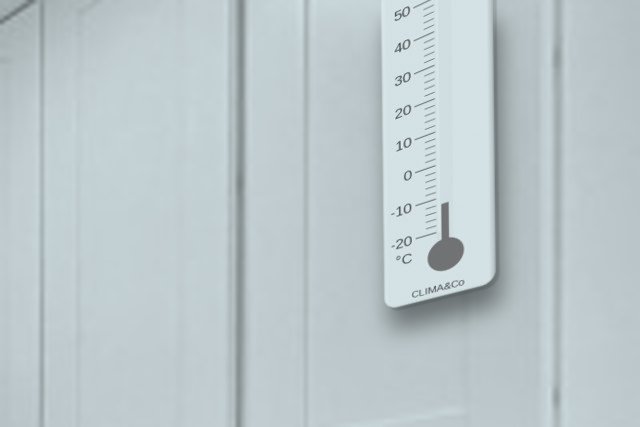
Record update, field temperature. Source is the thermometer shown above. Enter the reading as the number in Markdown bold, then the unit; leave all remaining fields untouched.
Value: **-12** °C
